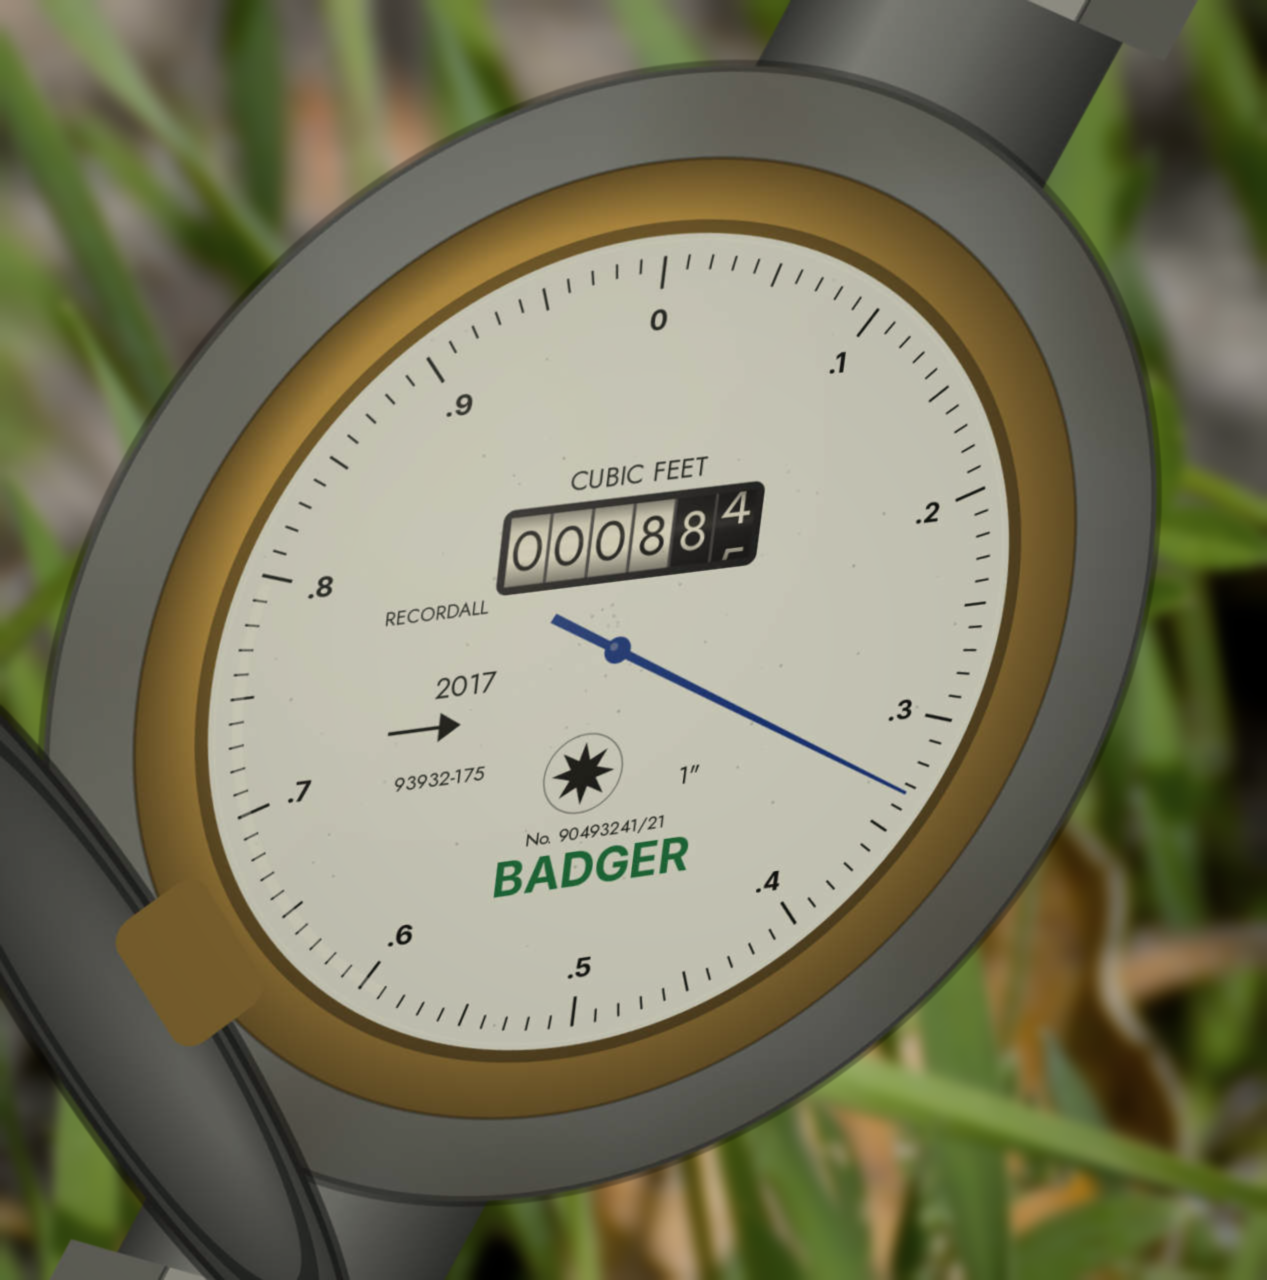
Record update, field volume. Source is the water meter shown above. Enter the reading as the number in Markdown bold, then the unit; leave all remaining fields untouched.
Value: **884.33** ft³
